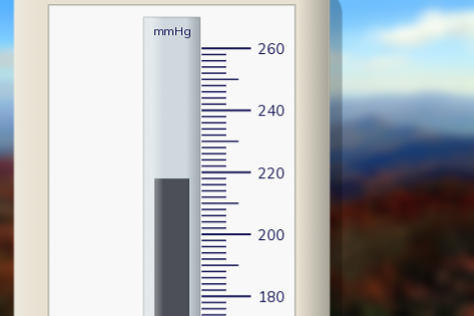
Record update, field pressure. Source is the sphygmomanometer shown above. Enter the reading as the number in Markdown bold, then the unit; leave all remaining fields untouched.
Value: **218** mmHg
